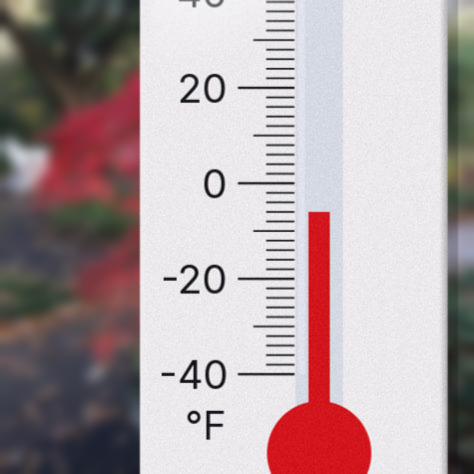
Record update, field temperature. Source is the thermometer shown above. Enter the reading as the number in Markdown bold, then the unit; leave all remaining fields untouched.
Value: **-6** °F
